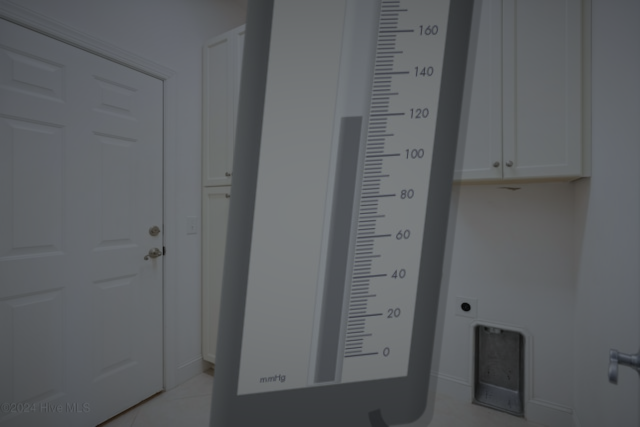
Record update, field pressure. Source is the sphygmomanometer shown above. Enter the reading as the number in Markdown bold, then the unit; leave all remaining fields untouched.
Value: **120** mmHg
